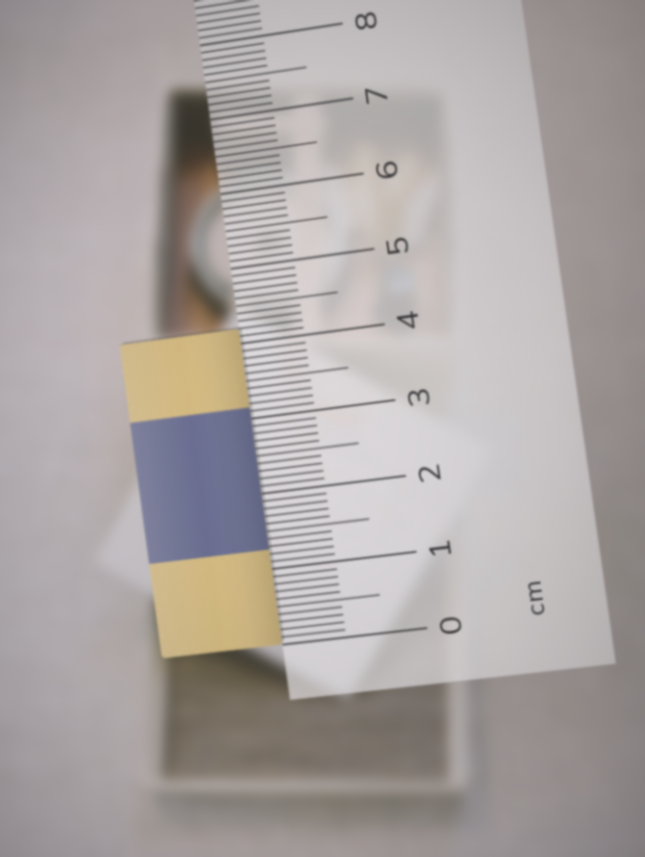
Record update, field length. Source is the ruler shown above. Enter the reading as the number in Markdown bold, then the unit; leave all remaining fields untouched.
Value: **4.2** cm
